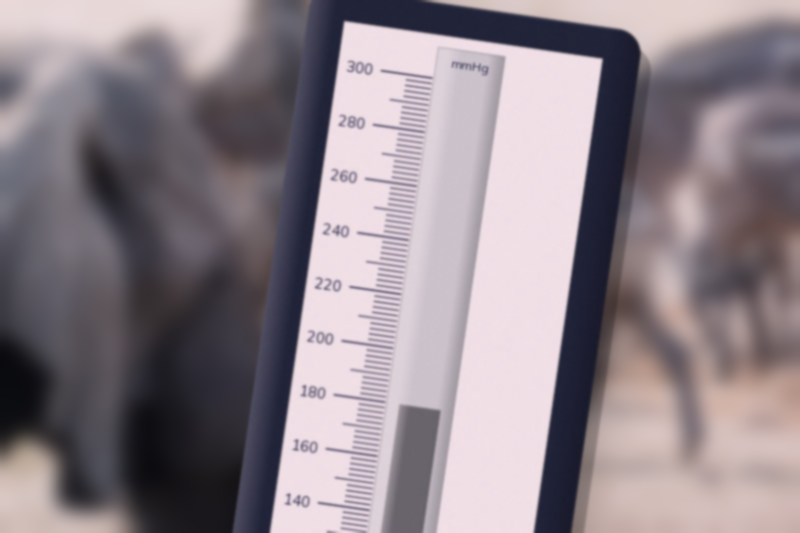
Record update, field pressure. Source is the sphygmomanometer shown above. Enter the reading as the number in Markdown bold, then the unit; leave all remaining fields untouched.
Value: **180** mmHg
